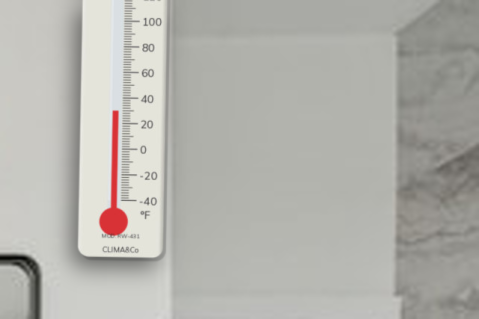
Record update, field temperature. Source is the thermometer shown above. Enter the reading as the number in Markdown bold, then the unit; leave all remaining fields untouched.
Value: **30** °F
